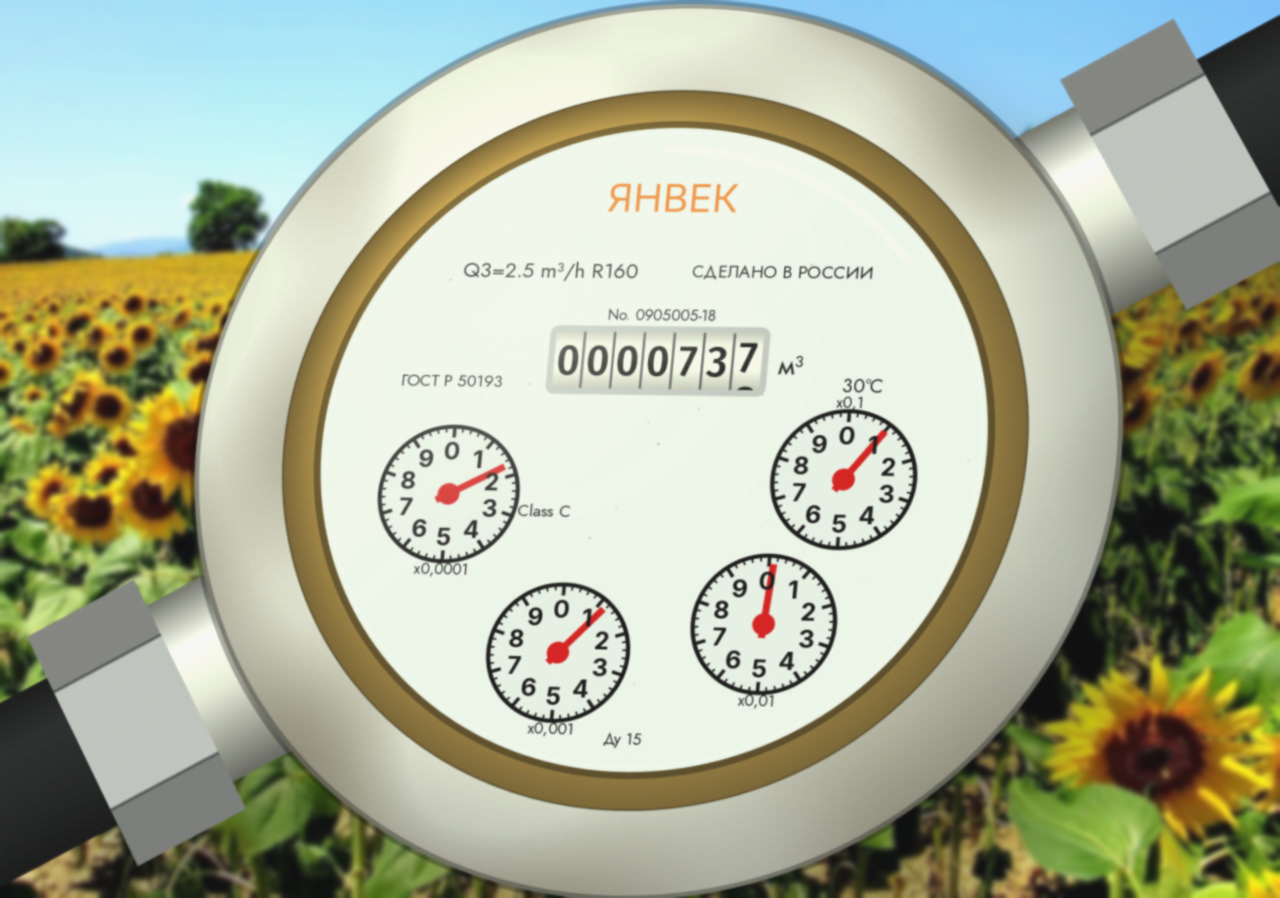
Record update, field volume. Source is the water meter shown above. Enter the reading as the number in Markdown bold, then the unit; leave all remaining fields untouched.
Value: **737.1011** m³
